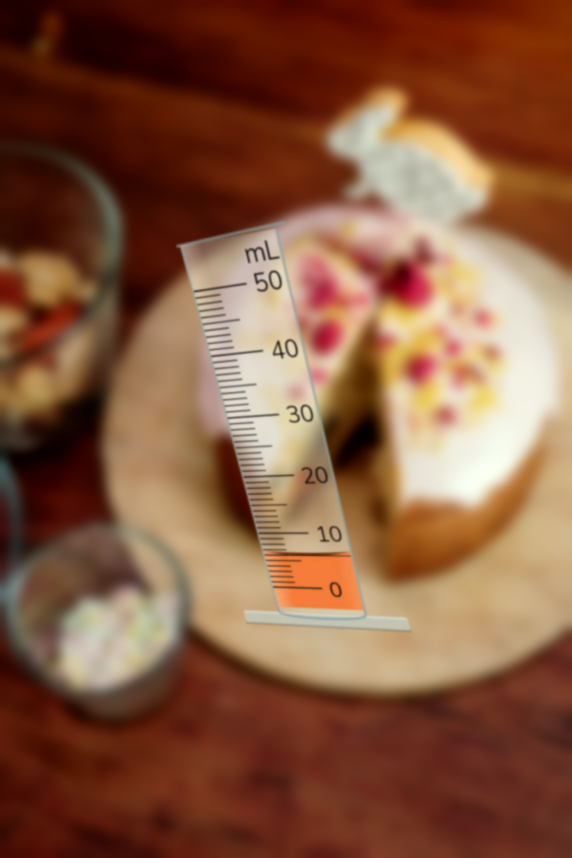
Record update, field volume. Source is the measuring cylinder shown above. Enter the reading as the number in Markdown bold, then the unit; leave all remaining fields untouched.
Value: **6** mL
